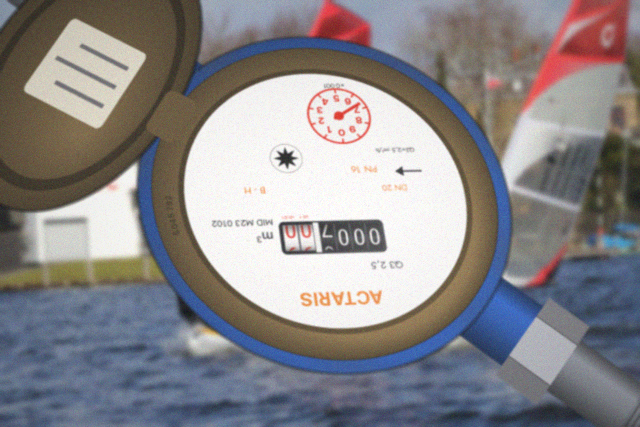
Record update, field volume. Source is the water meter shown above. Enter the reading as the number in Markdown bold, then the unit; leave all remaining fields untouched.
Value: **6.996** m³
